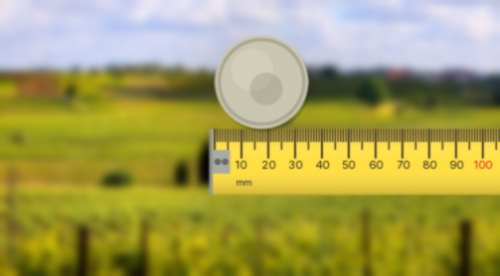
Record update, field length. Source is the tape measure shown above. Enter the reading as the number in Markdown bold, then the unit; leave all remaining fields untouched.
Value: **35** mm
